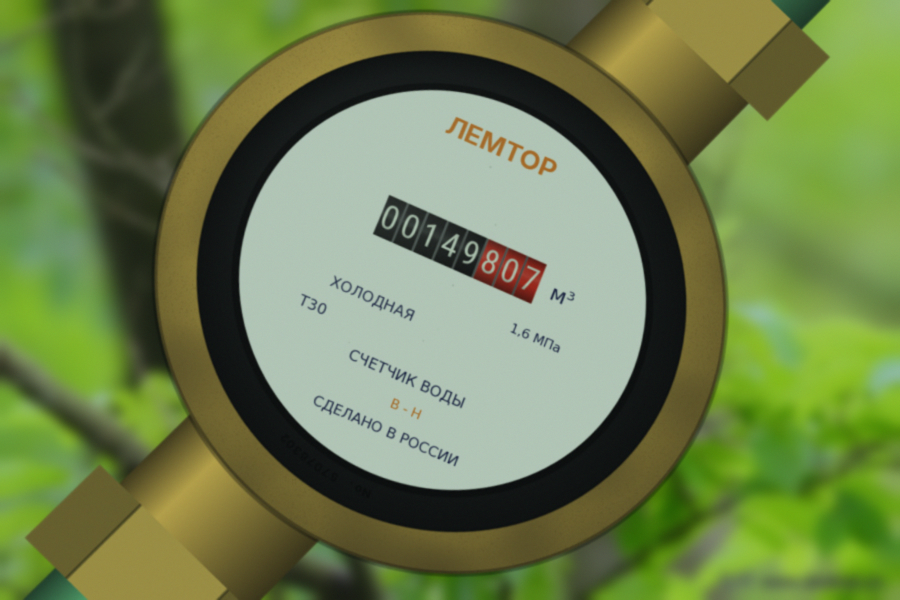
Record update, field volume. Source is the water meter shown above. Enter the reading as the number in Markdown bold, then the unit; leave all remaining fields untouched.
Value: **149.807** m³
